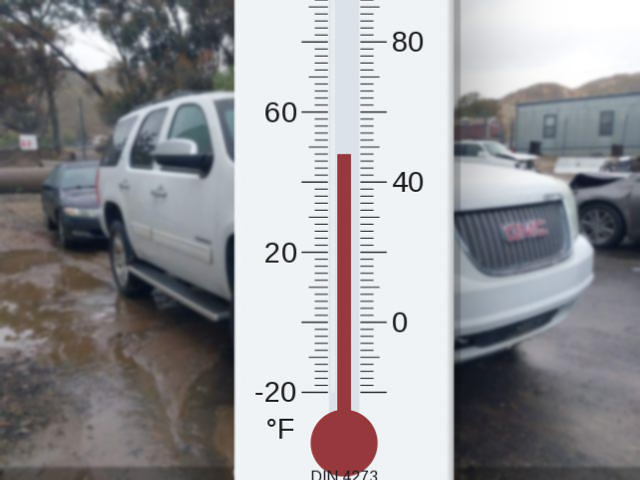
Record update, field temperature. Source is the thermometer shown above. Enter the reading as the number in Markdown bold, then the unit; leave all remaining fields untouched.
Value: **48** °F
